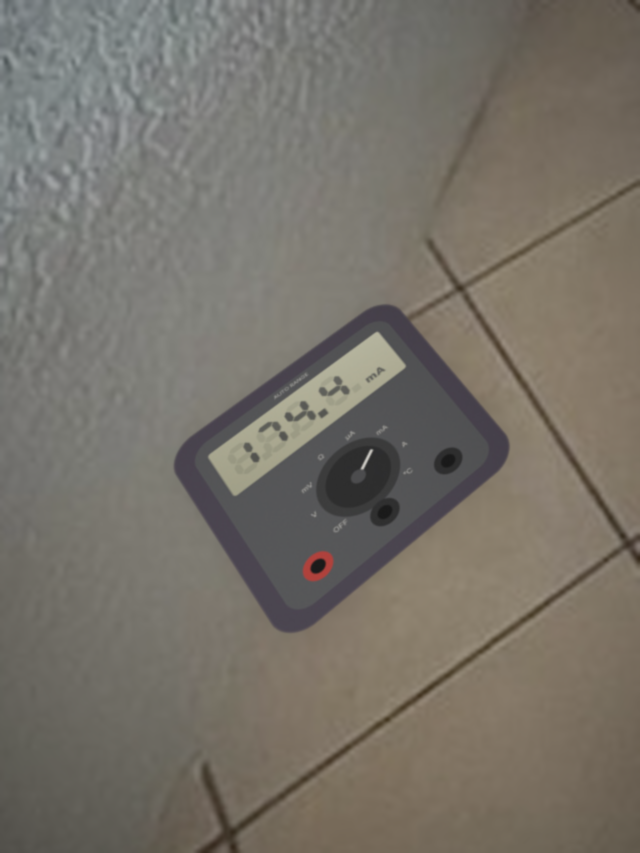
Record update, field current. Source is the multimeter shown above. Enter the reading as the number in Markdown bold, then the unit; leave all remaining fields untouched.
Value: **174.4** mA
